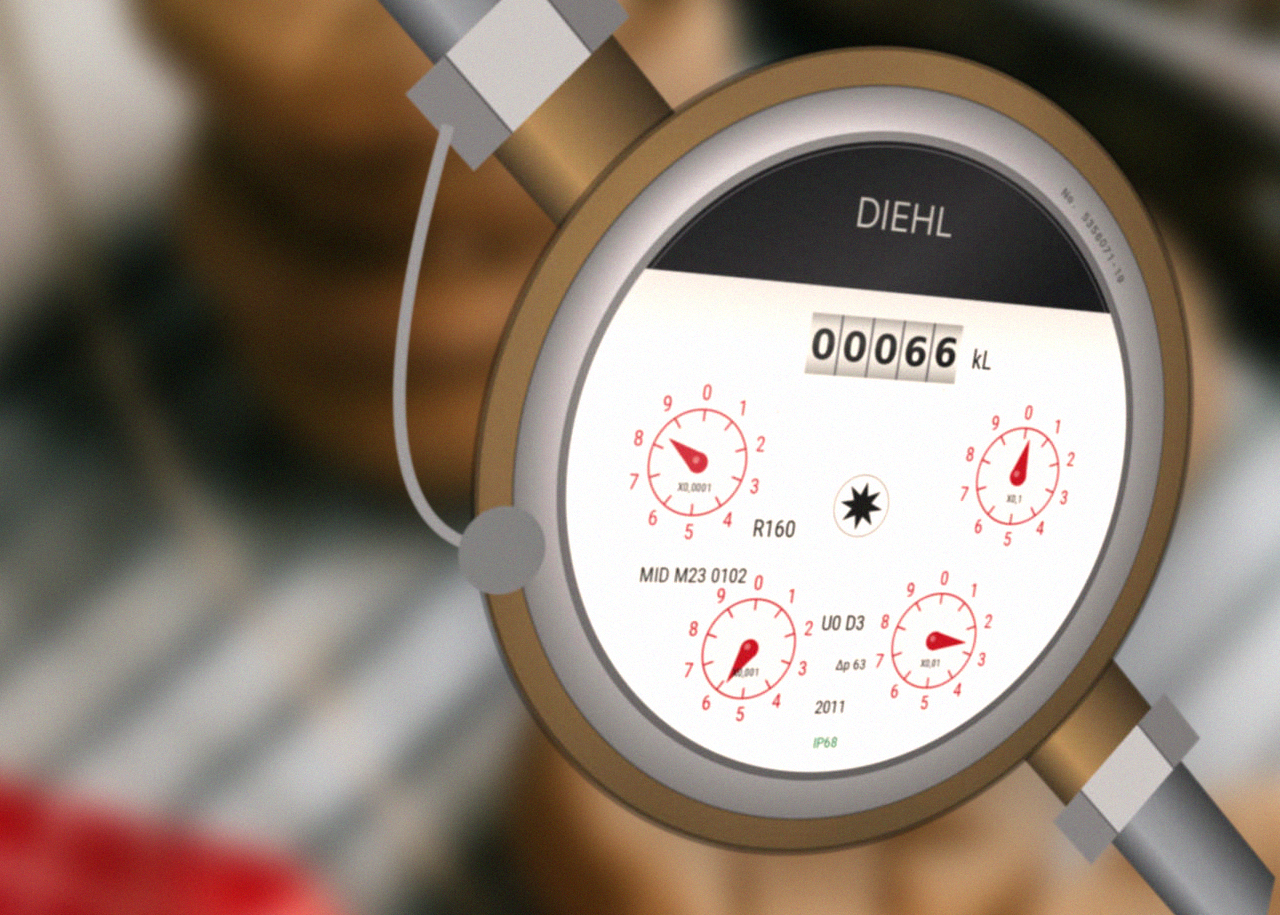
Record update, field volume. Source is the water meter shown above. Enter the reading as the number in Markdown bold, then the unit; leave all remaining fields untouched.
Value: **66.0258** kL
